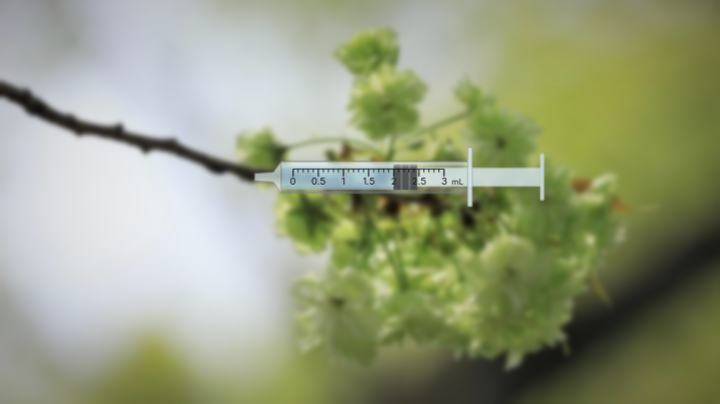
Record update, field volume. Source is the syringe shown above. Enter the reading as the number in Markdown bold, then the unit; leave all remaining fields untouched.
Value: **2** mL
